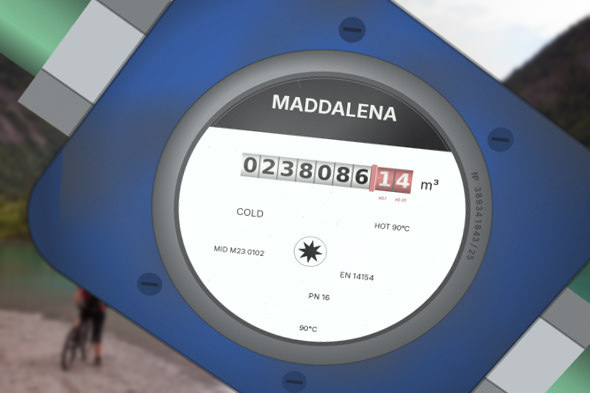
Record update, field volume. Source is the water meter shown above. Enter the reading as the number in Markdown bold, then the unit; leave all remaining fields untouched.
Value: **238086.14** m³
